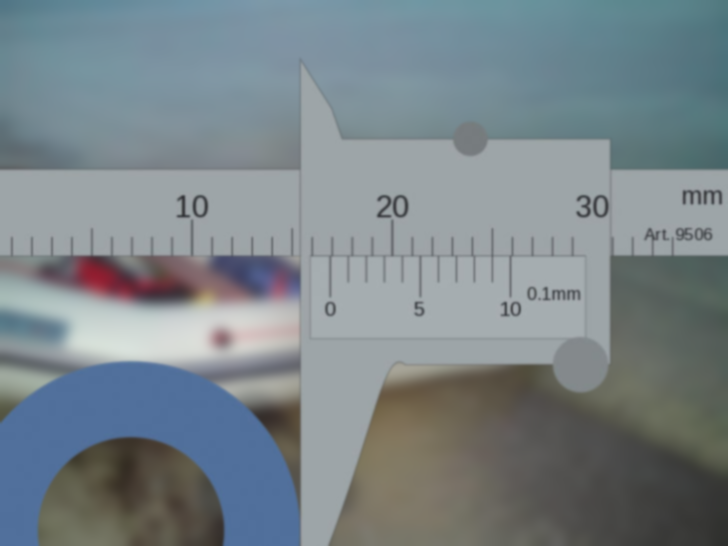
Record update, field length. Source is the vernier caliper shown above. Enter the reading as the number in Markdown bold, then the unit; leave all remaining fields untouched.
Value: **16.9** mm
